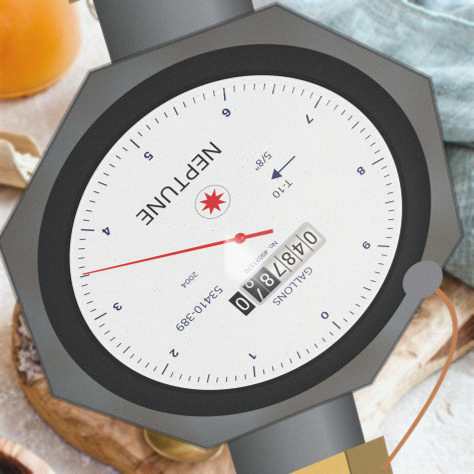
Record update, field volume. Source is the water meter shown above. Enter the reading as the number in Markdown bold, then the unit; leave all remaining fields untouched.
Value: **487873.5** gal
